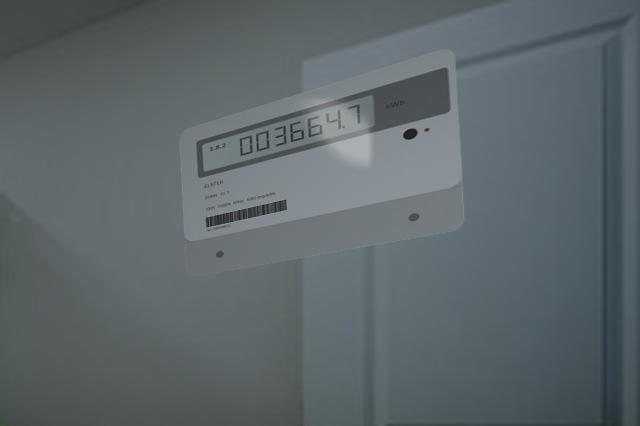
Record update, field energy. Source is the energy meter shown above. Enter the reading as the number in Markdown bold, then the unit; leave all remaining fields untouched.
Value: **3664.7** kWh
